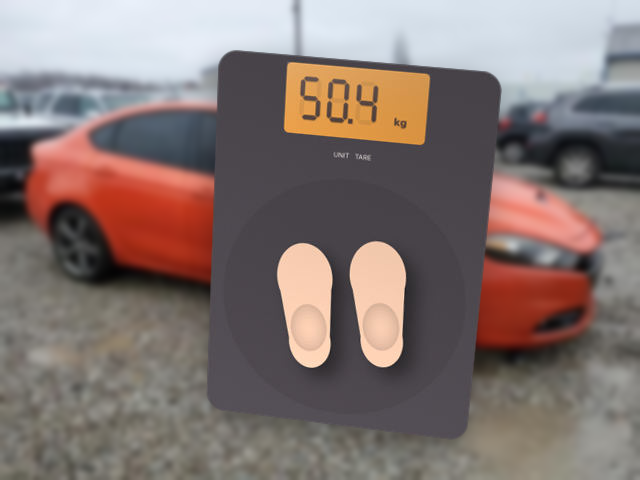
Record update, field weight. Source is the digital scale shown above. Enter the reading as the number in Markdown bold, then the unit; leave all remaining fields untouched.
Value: **50.4** kg
